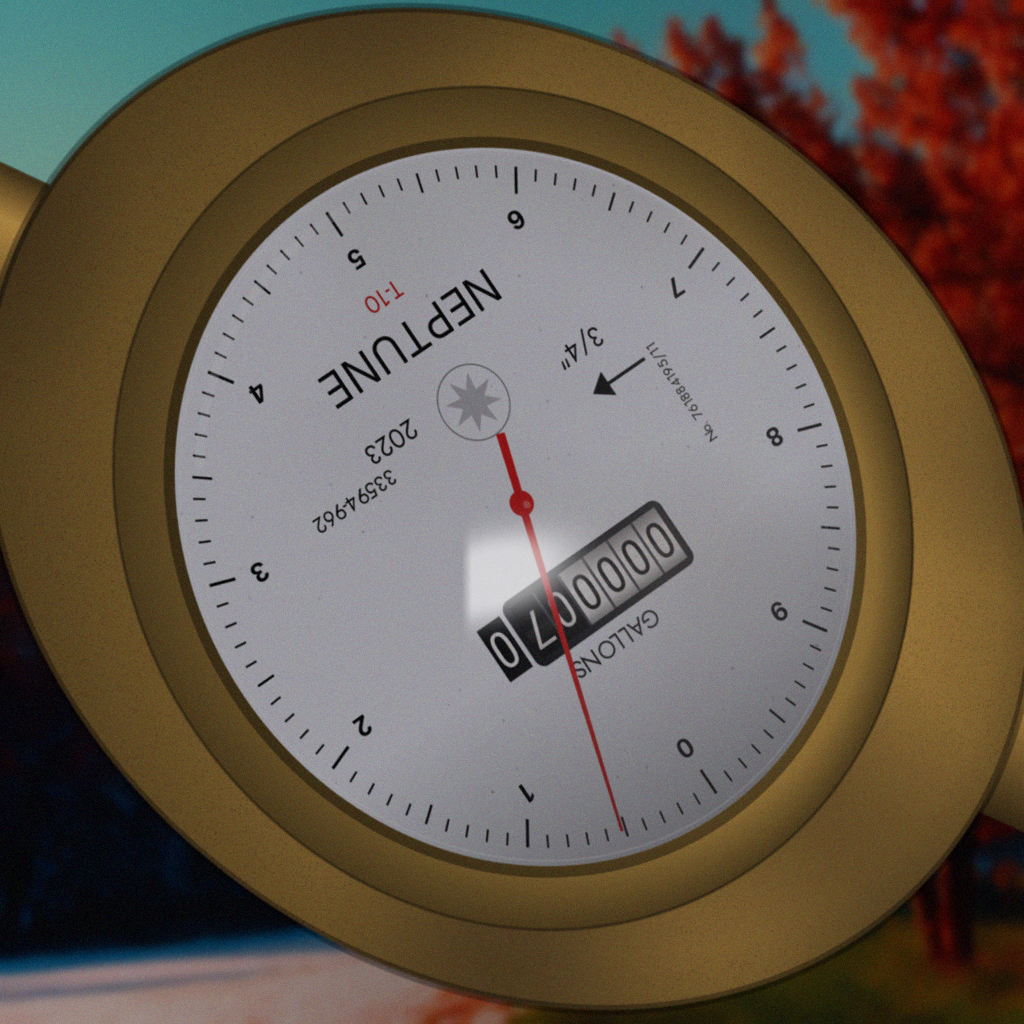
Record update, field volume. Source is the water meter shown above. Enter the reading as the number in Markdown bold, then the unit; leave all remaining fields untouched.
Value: **70.5** gal
